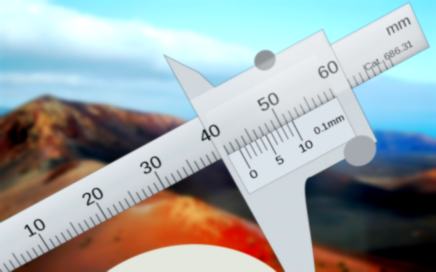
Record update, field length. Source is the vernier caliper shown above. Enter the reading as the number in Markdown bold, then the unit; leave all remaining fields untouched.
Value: **42.8** mm
